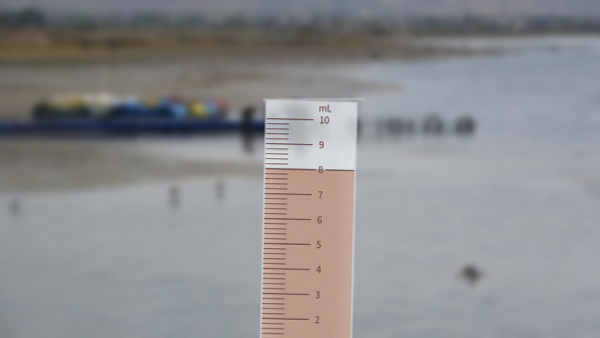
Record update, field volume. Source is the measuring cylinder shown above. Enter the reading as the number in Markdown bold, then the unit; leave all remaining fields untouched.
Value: **8** mL
